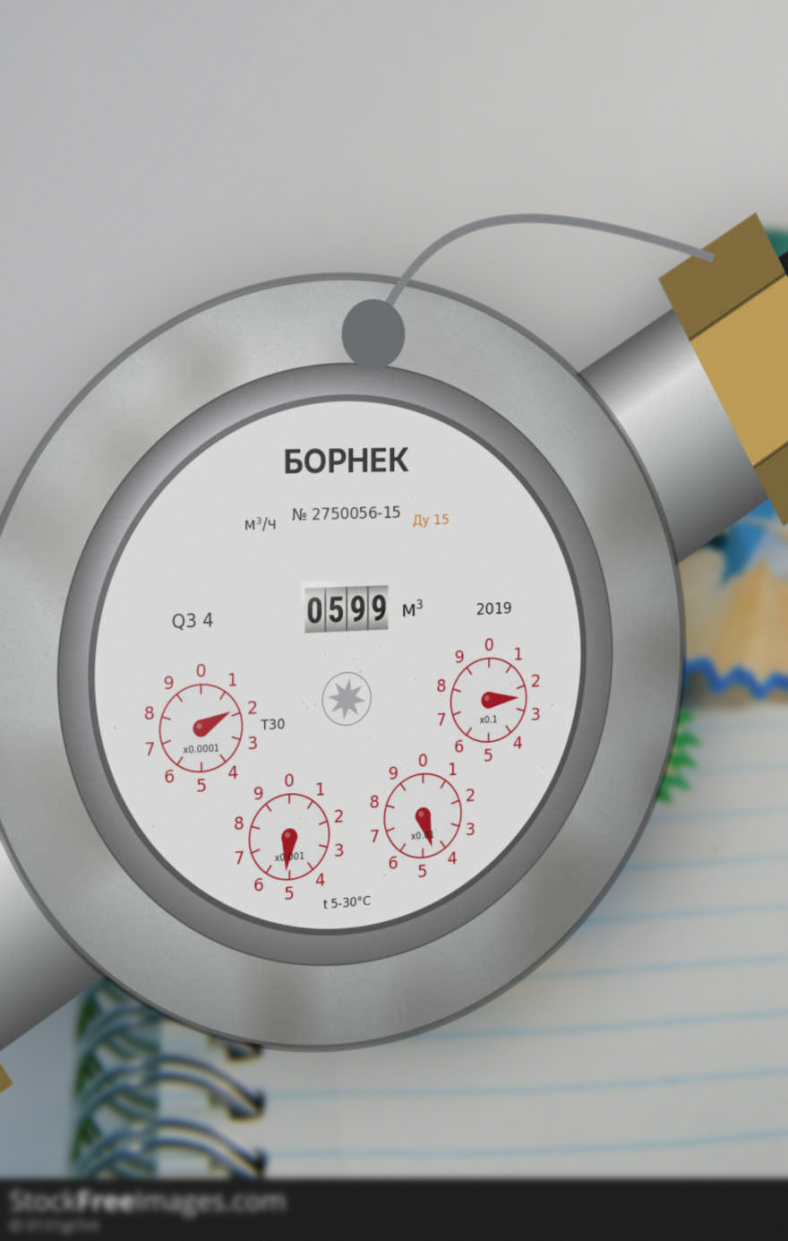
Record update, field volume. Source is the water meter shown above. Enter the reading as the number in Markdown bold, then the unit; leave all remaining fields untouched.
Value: **599.2451** m³
